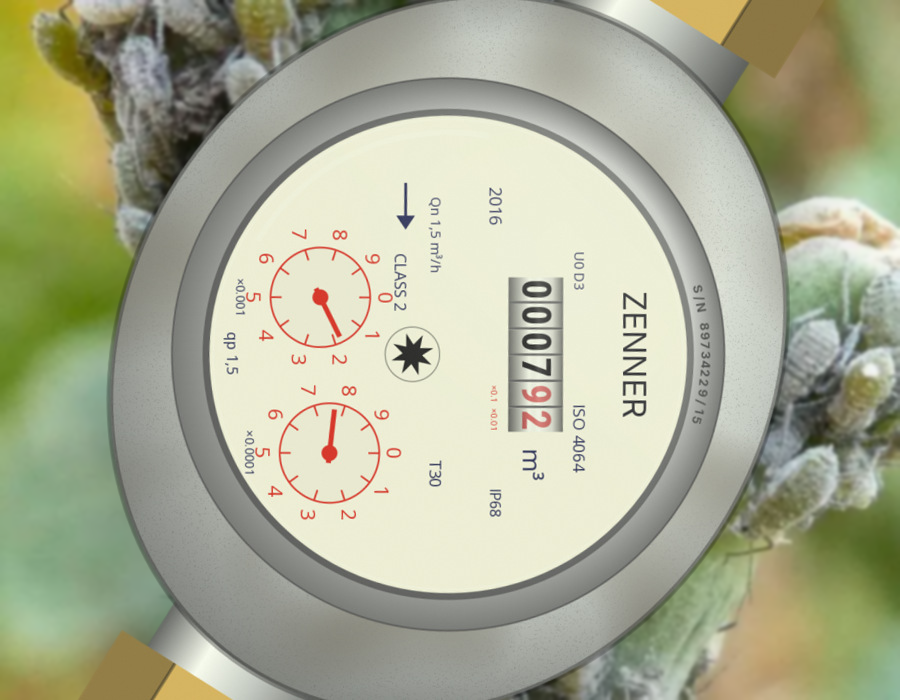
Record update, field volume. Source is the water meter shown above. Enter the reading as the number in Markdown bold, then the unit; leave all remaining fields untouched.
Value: **7.9217** m³
